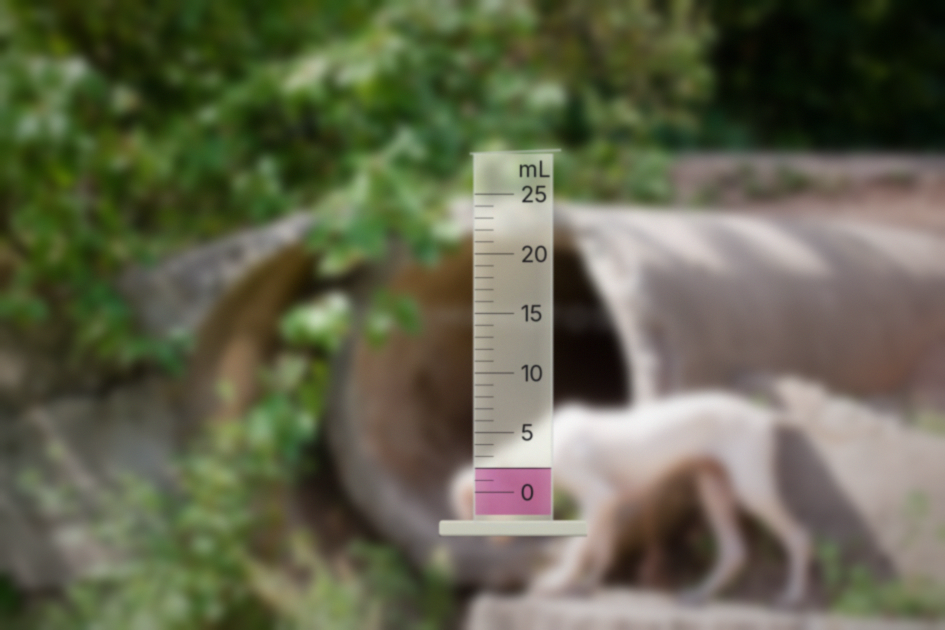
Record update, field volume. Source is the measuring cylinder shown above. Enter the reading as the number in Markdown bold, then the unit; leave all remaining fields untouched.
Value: **2** mL
